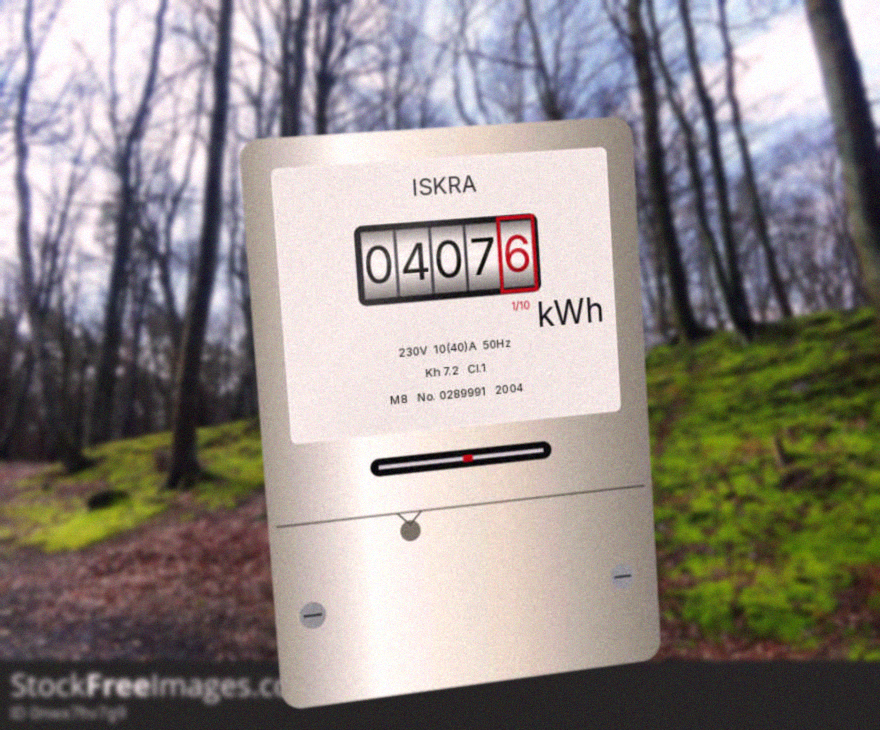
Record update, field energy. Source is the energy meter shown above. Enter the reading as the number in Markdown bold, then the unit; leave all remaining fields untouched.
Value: **407.6** kWh
